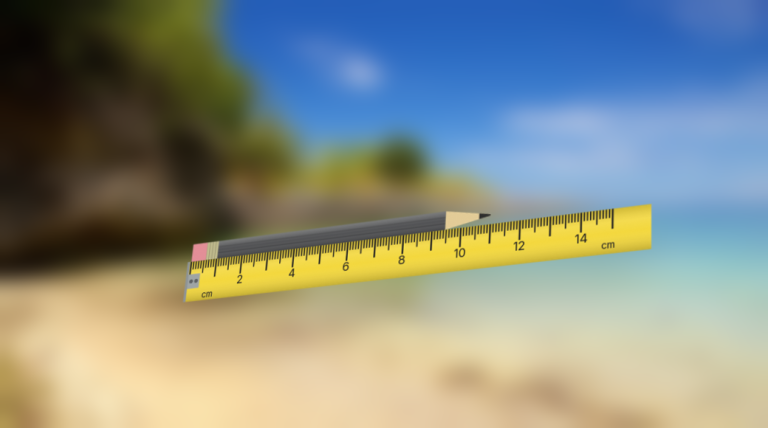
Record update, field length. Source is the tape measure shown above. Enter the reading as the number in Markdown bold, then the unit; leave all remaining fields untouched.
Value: **11** cm
